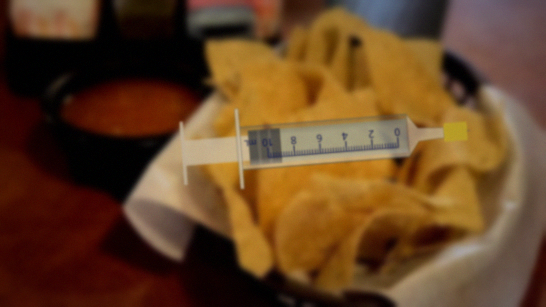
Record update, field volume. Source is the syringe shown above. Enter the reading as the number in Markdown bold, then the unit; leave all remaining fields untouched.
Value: **9** mL
